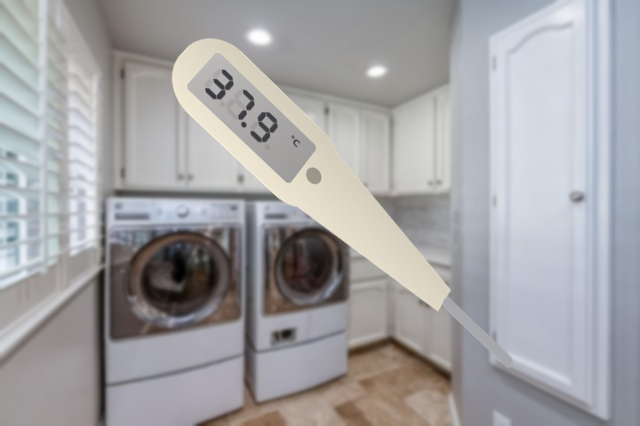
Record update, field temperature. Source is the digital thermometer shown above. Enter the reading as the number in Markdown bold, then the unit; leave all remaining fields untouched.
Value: **37.9** °C
